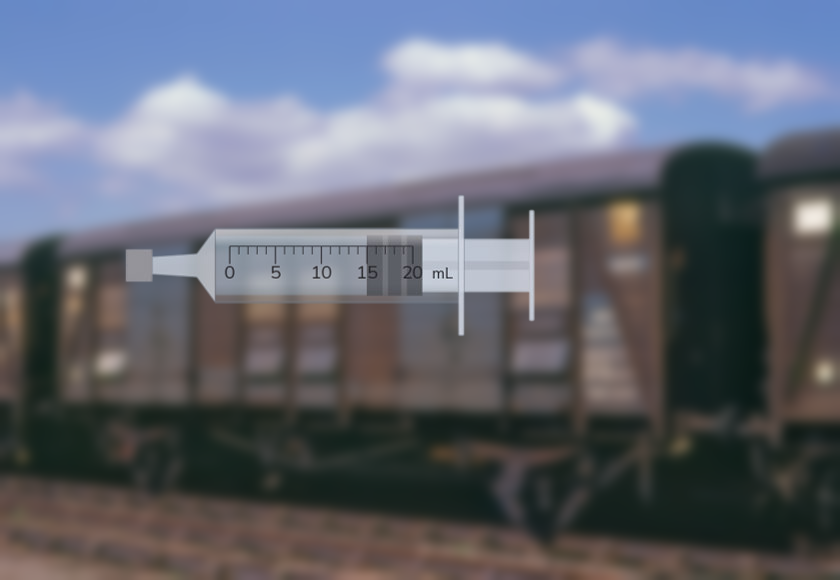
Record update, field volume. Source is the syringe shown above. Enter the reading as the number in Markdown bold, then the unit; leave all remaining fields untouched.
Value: **15** mL
